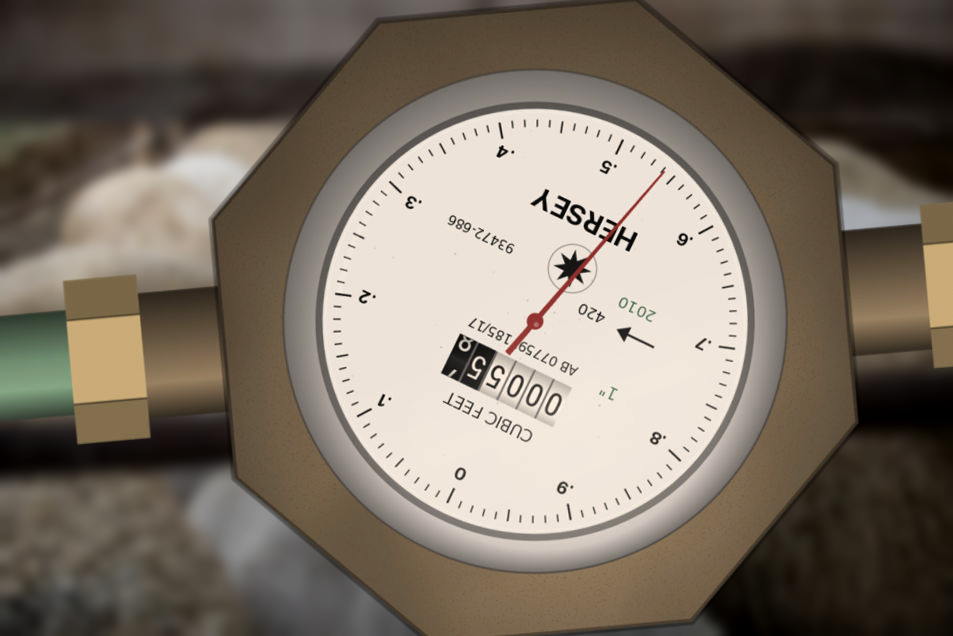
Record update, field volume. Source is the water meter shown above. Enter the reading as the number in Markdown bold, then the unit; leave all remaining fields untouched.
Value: **557.54** ft³
